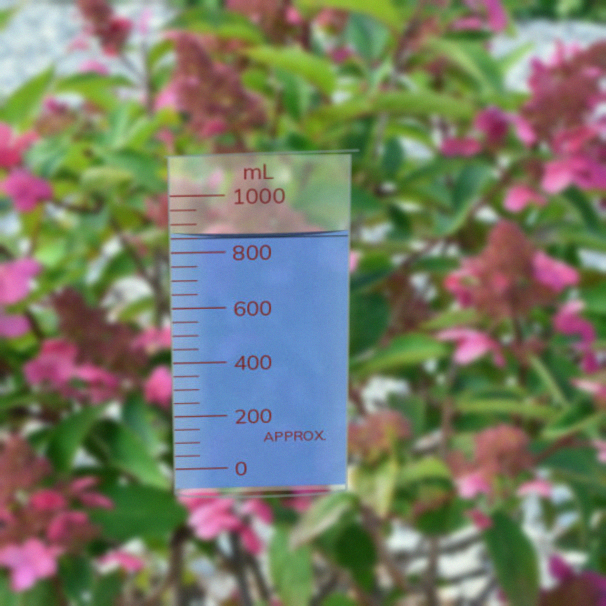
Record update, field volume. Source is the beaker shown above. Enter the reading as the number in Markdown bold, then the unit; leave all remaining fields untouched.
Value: **850** mL
